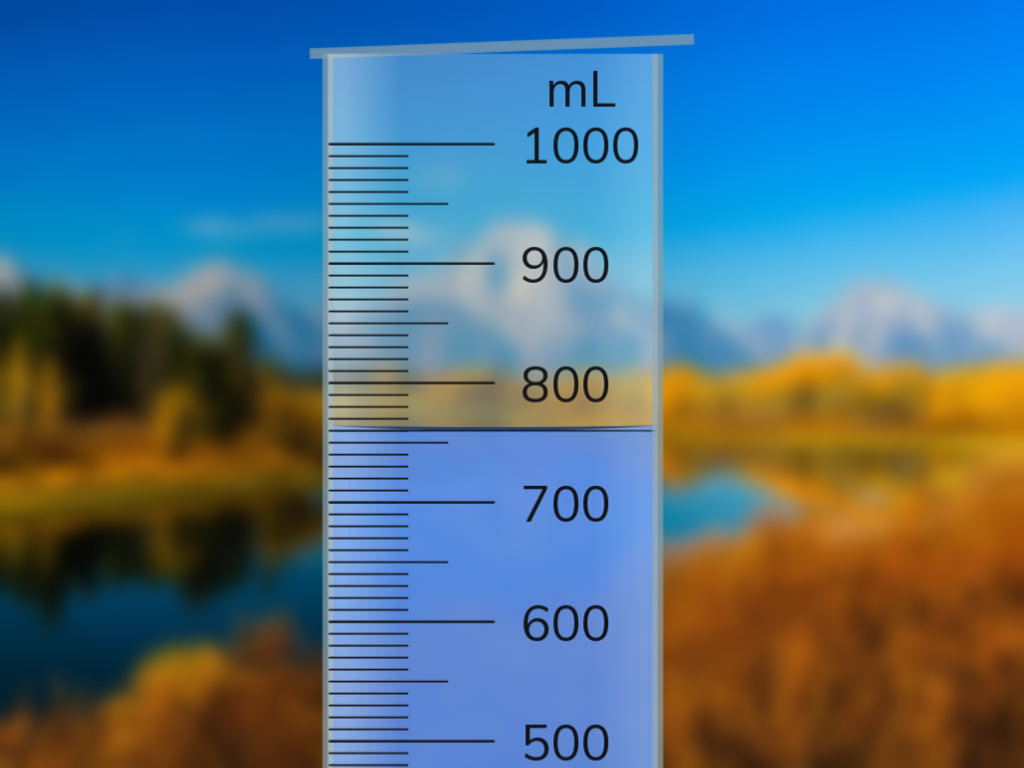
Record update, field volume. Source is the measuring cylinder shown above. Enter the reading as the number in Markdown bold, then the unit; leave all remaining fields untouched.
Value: **760** mL
